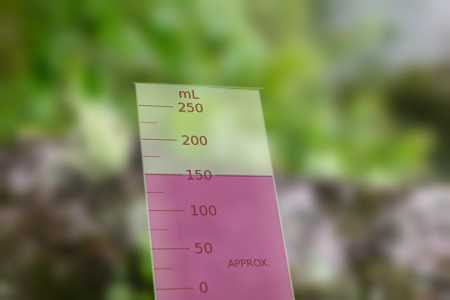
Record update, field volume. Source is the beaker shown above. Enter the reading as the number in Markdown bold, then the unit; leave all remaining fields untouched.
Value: **150** mL
